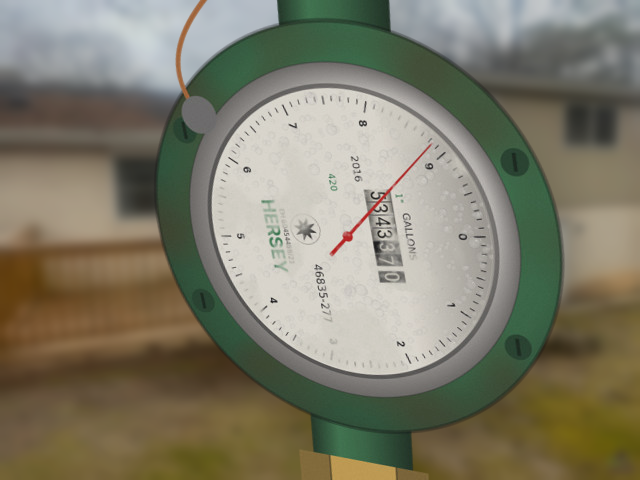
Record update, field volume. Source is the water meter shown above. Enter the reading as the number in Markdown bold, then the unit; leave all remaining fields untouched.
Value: **5343368.8** gal
